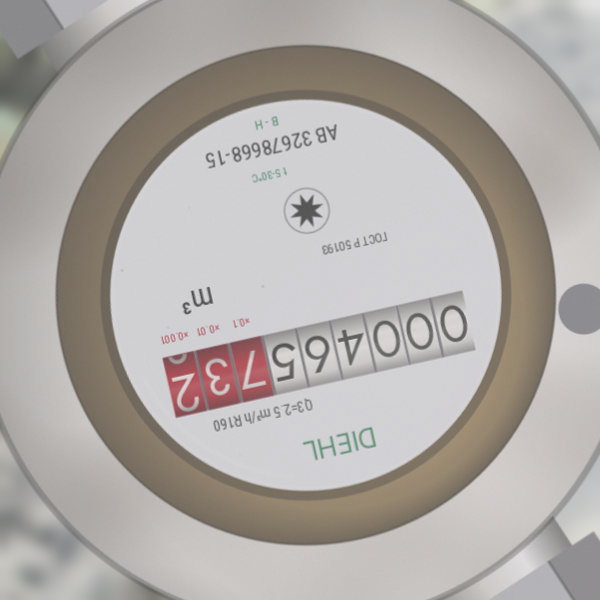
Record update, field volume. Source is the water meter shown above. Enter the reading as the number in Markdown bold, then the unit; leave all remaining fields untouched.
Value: **465.732** m³
